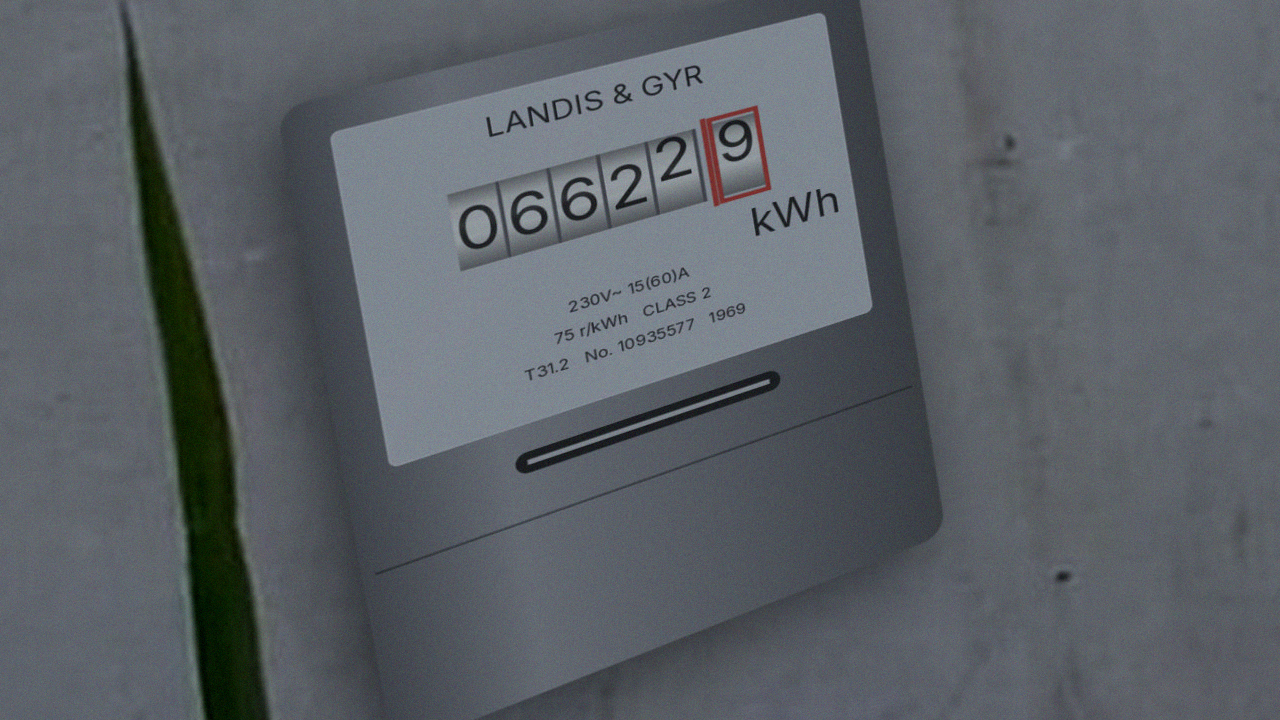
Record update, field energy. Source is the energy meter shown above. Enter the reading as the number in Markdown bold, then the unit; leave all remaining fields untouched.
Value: **6622.9** kWh
